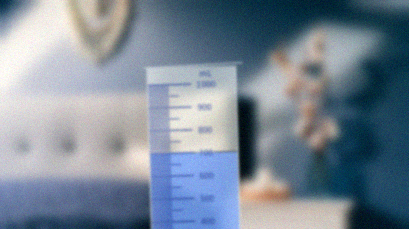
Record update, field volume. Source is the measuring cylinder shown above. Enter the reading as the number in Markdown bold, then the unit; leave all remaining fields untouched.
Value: **700** mL
